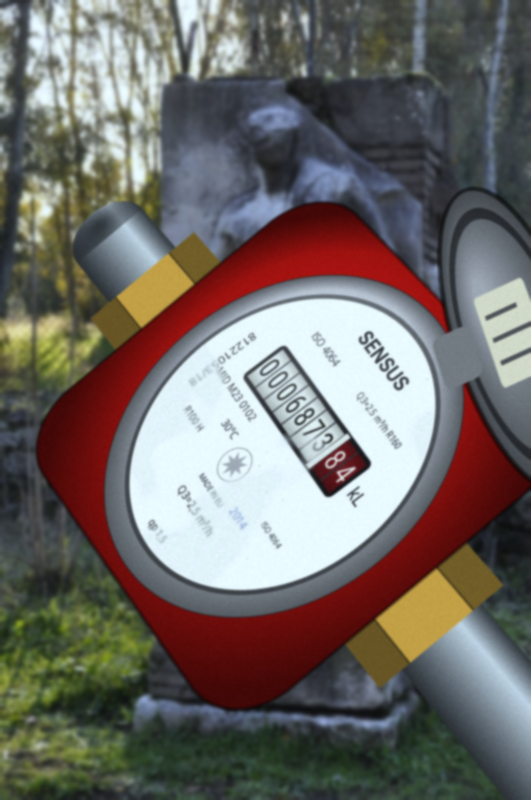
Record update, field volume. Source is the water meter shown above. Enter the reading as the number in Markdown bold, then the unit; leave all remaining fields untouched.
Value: **6873.84** kL
